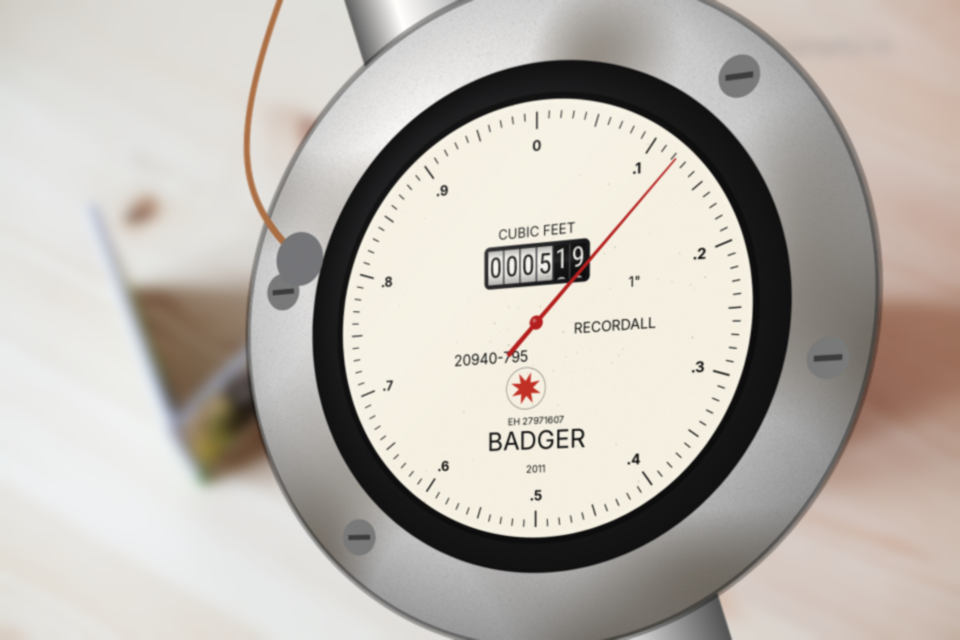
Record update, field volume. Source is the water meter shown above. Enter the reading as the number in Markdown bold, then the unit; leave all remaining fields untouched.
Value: **519.12** ft³
